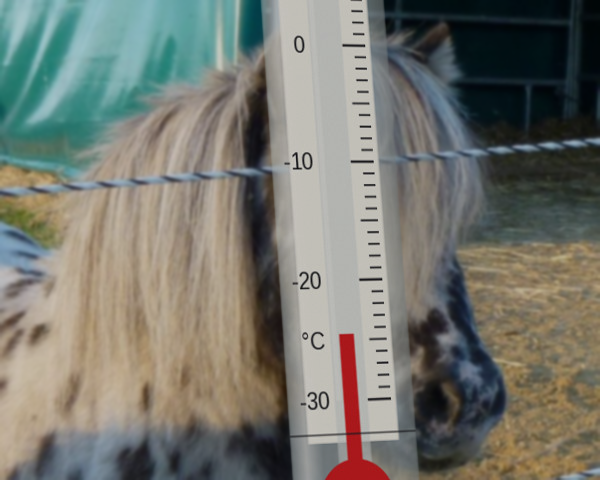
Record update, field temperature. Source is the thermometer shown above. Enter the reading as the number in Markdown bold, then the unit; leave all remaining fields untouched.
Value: **-24.5** °C
